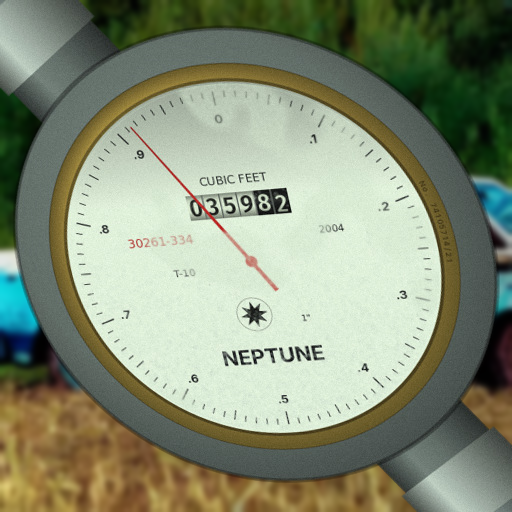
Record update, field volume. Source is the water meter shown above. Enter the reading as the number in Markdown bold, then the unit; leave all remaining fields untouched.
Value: **35981.91** ft³
